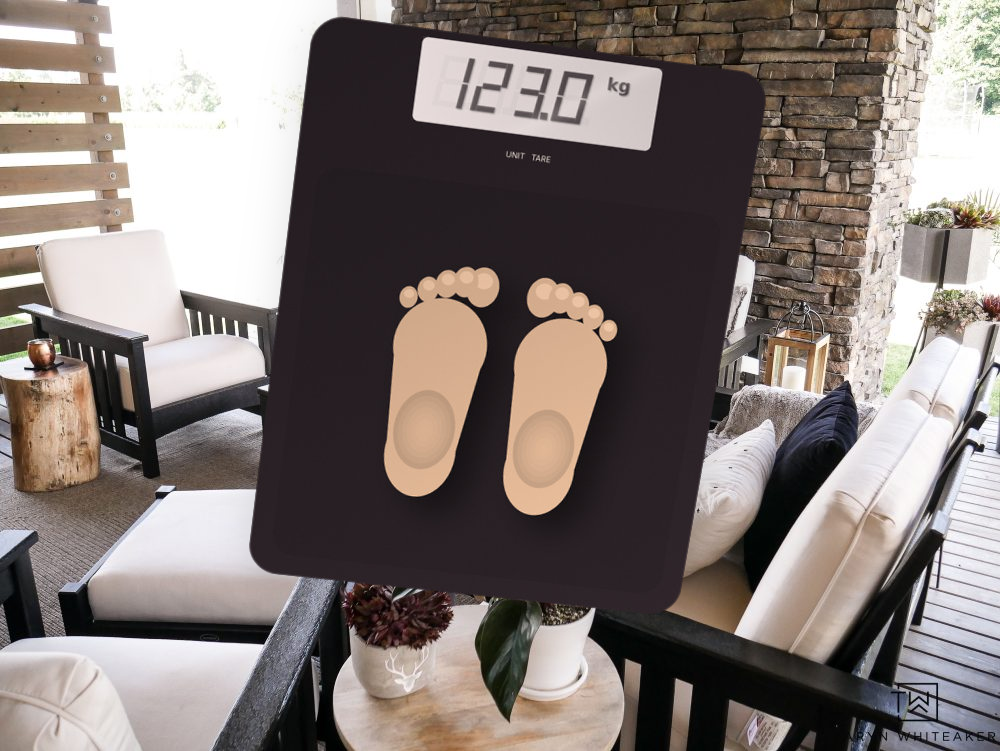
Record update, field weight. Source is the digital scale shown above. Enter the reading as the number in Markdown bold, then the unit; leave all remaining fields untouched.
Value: **123.0** kg
